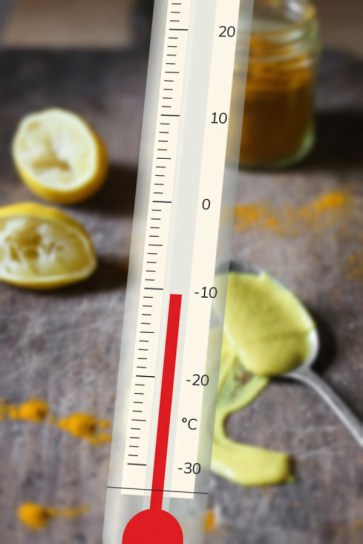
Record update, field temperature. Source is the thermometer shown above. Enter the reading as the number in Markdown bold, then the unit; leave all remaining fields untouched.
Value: **-10.5** °C
